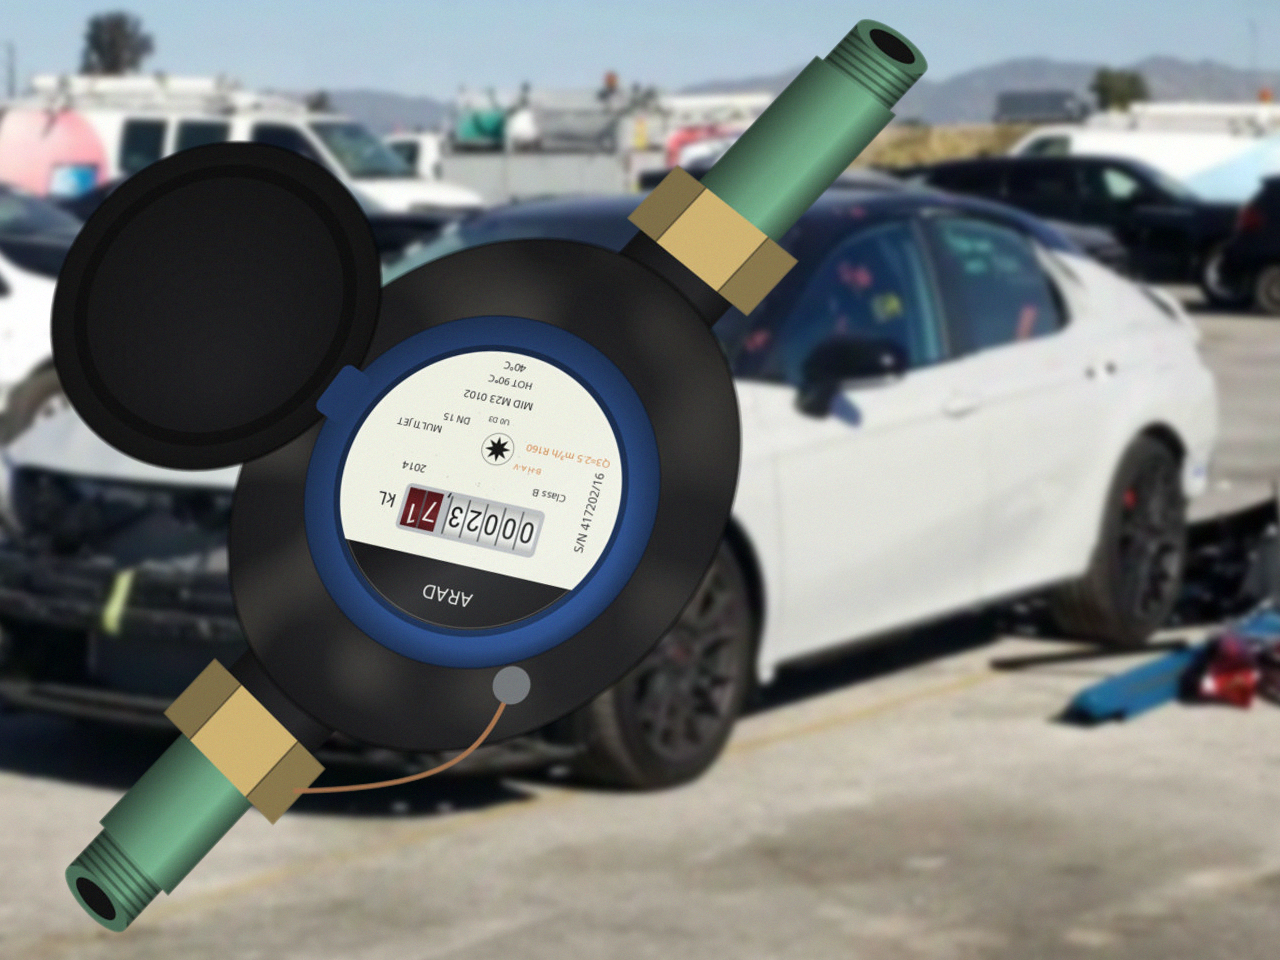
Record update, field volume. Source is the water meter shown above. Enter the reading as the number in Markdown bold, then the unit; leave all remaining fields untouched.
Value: **23.71** kL
